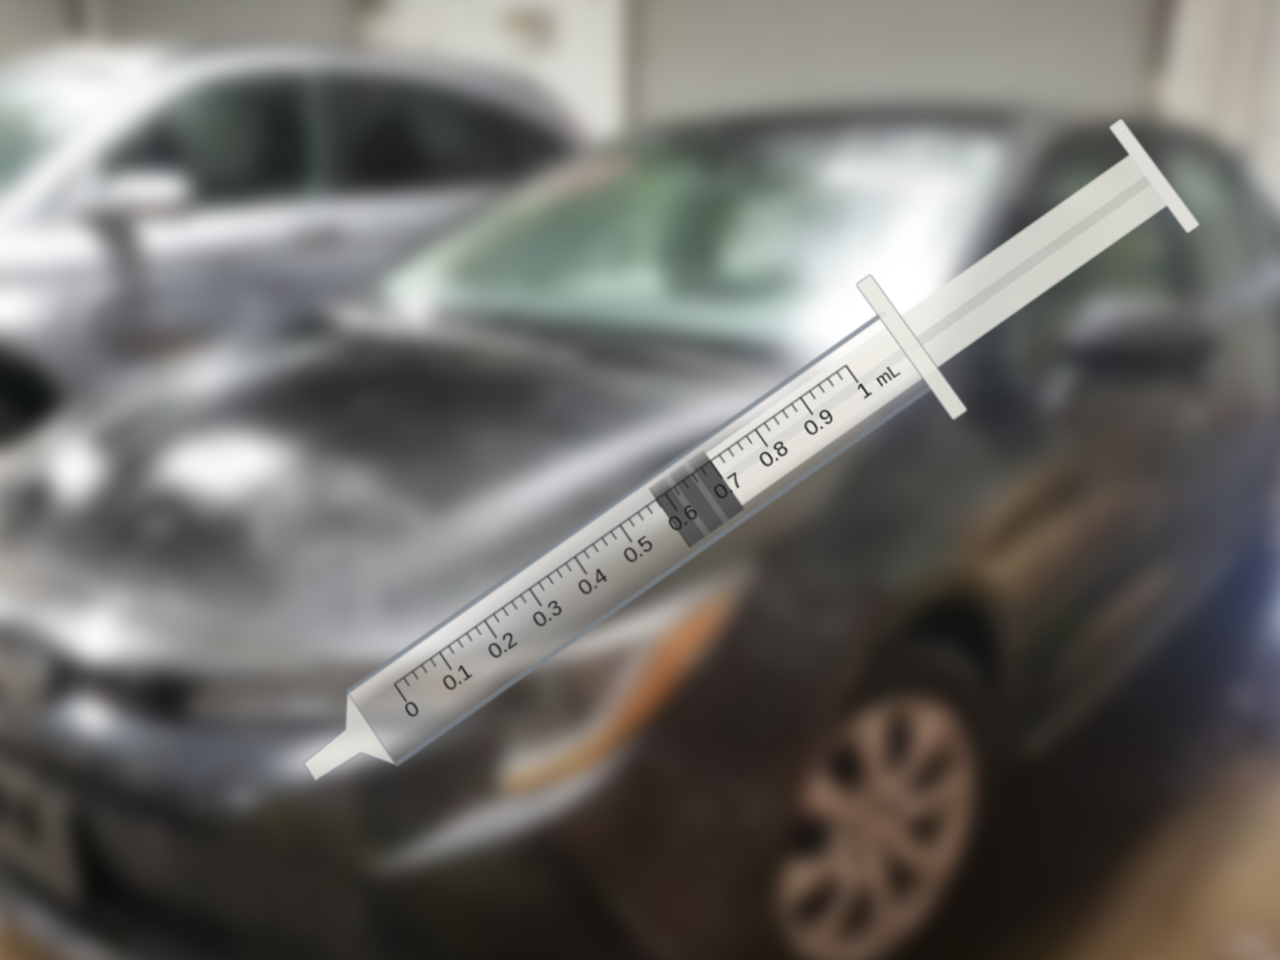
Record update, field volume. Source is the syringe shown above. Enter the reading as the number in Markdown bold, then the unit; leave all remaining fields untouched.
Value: **0.58** mL
